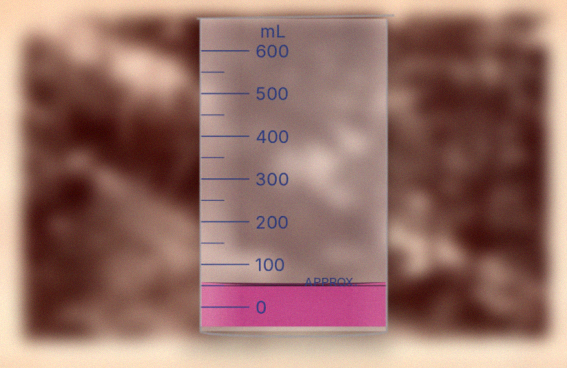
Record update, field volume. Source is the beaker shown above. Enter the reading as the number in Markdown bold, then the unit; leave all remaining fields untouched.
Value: **50** mL
